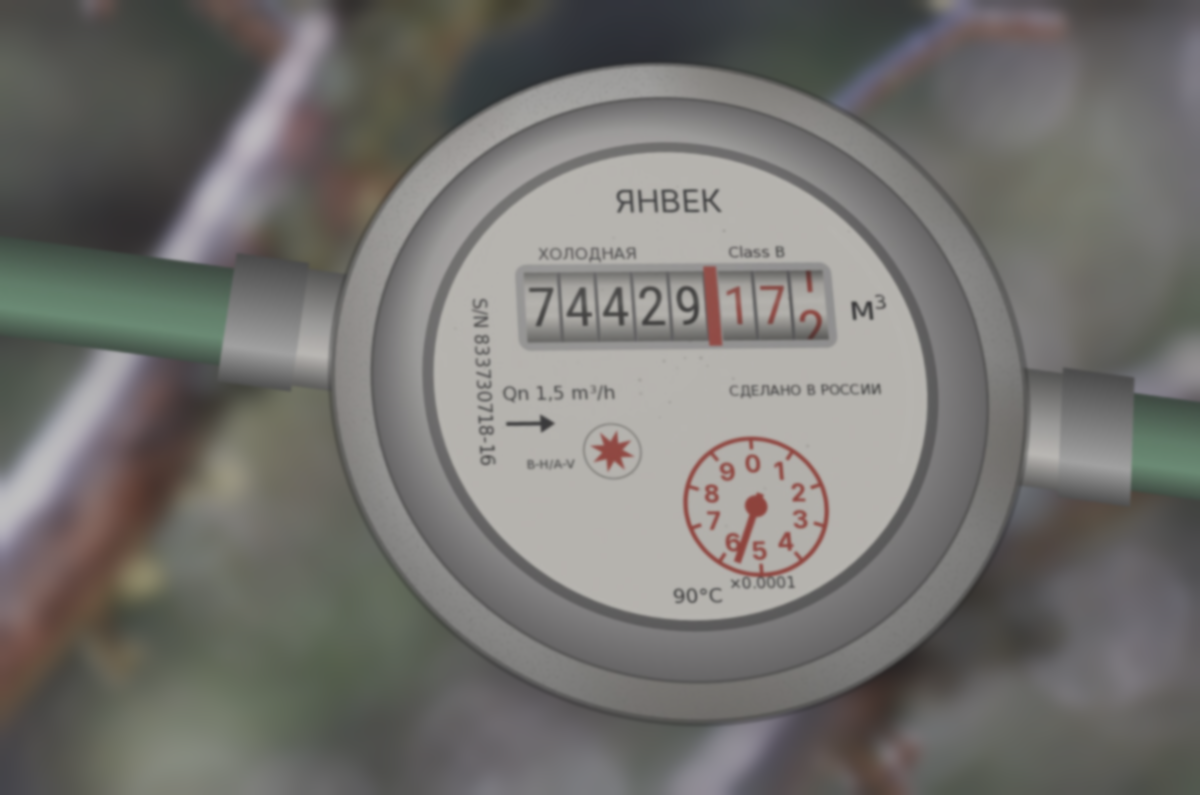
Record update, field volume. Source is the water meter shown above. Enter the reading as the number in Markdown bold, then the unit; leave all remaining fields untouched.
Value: **74429.1715** m³
